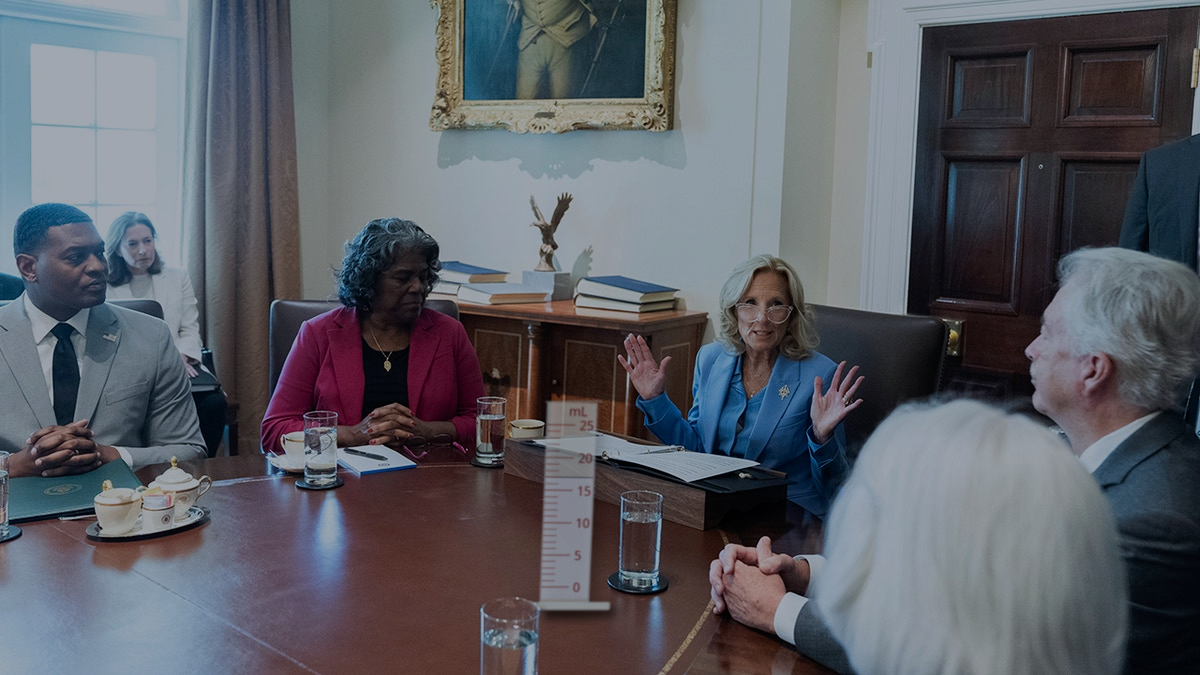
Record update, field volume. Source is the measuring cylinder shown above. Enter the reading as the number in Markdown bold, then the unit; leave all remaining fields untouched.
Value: **17** mL
